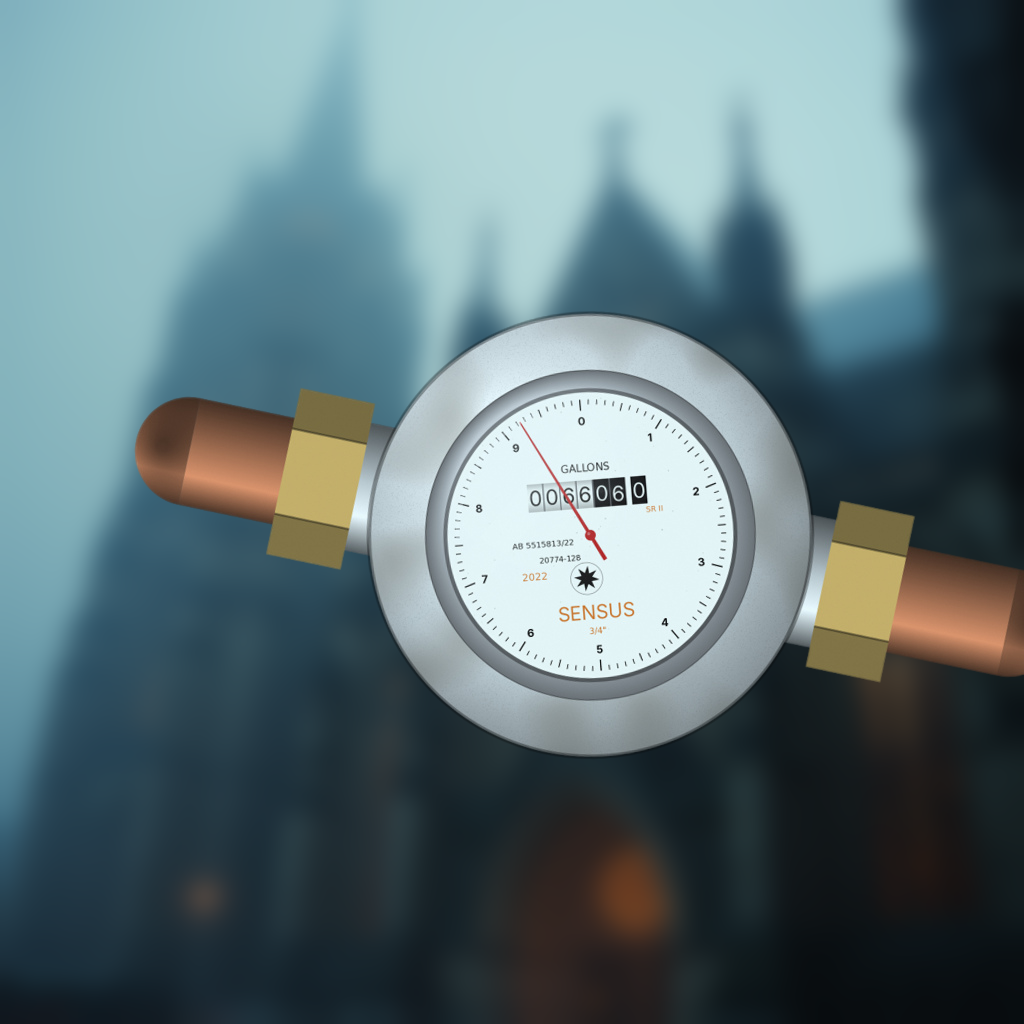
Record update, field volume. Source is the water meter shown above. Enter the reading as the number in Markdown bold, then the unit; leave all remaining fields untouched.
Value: **66059.2** gal
